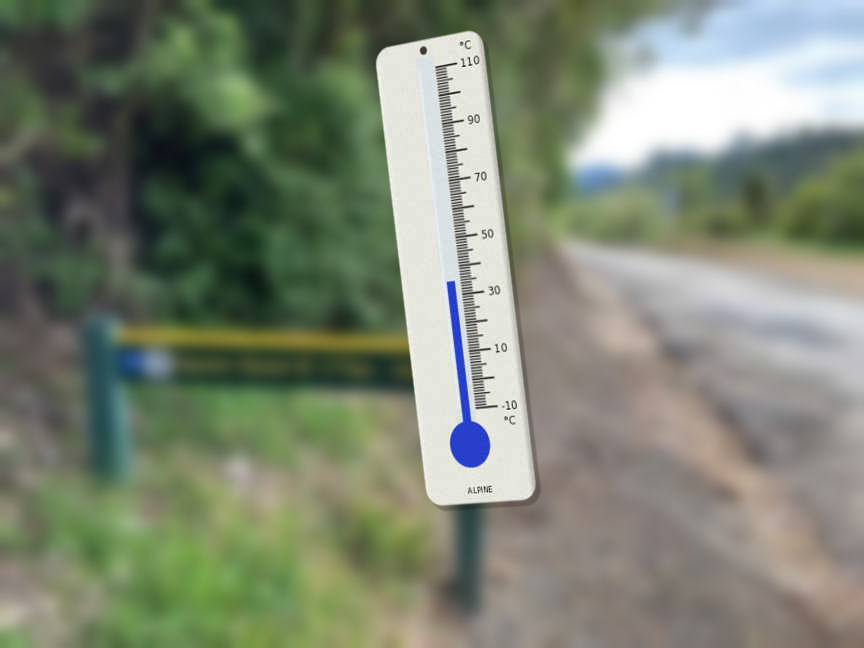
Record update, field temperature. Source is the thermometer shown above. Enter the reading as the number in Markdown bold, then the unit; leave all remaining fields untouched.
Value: **35** °C
